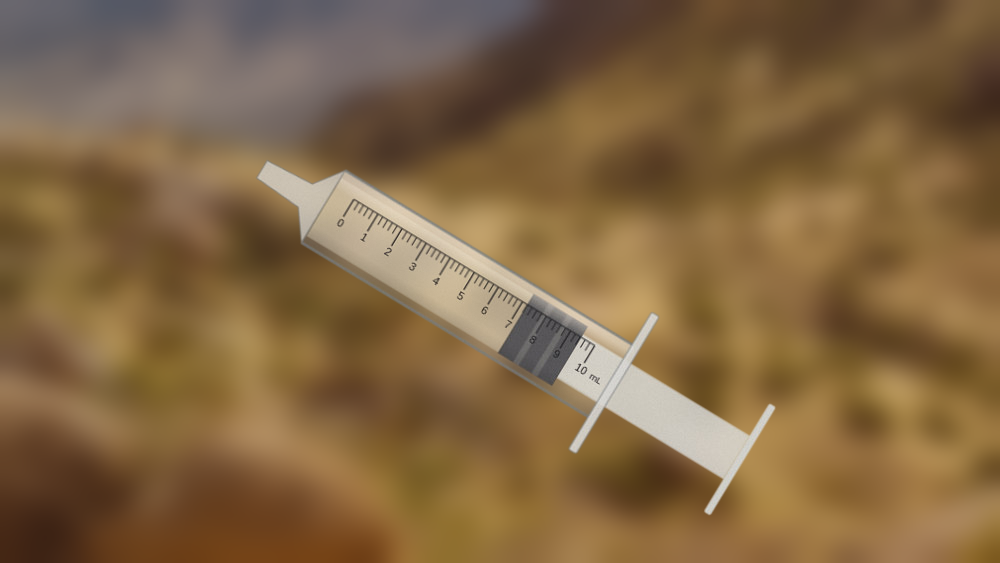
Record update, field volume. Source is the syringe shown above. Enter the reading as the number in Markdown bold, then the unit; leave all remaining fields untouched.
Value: **7.2** mL
